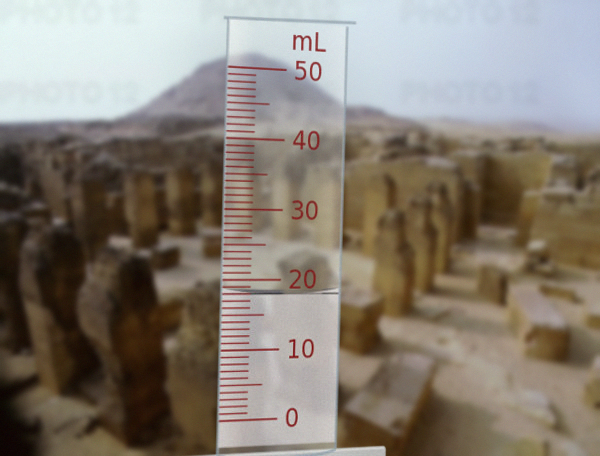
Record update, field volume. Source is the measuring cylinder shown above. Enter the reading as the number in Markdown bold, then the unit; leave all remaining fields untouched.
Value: **18** mL
